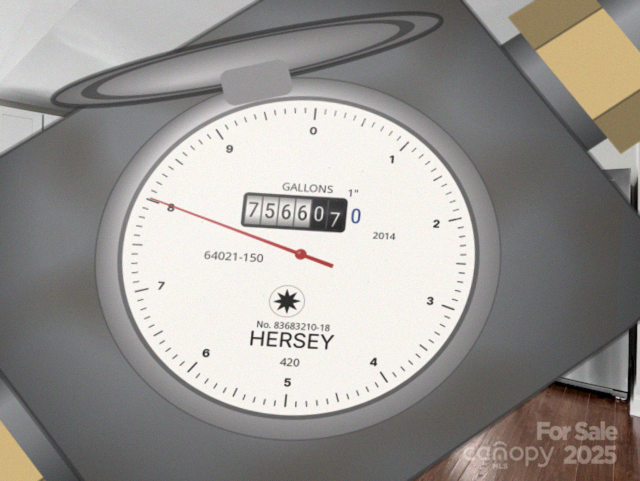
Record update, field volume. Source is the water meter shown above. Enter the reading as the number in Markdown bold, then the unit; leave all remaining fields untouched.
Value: **7566068.0** gal
